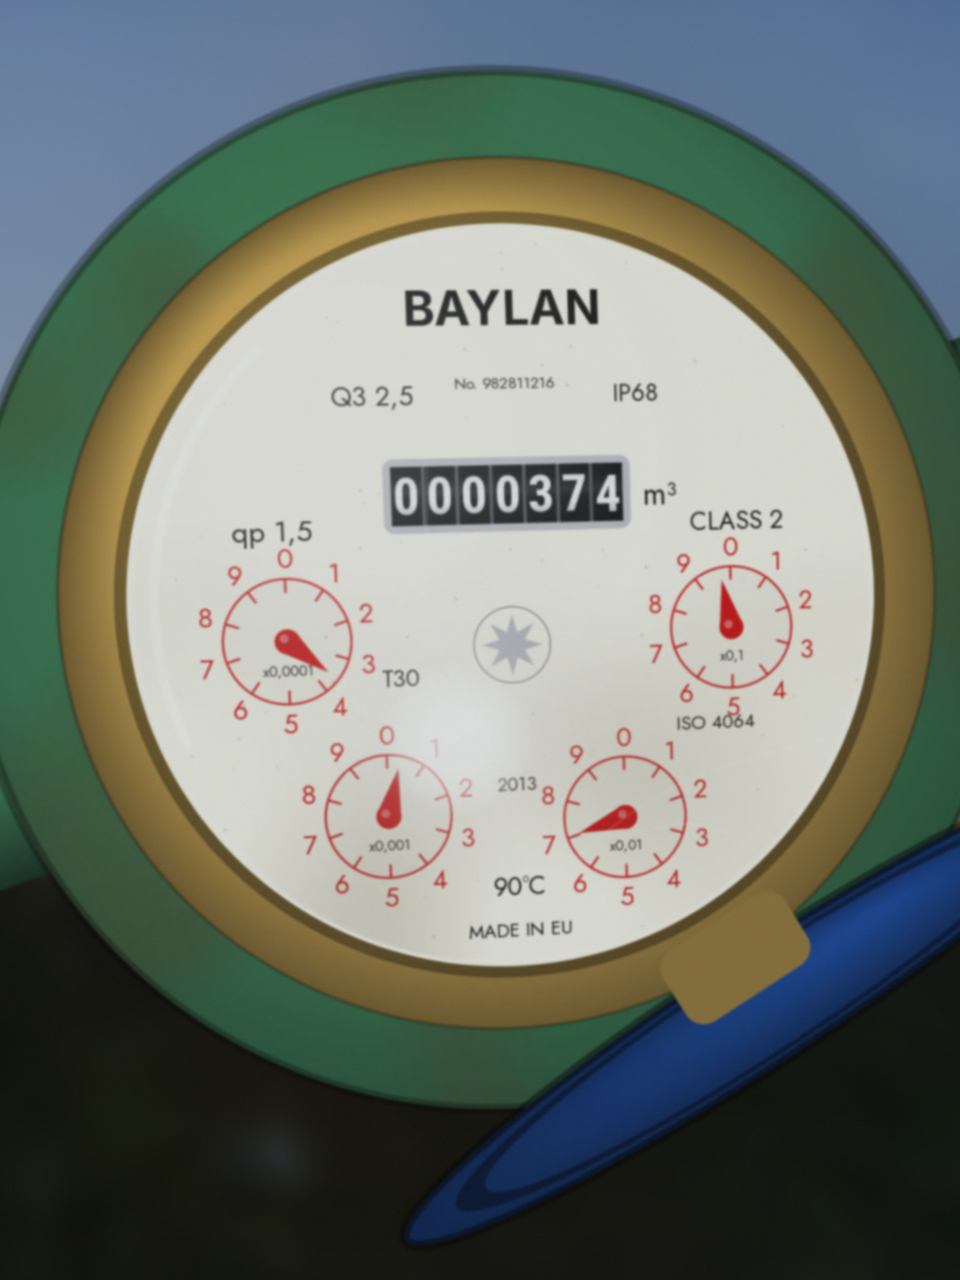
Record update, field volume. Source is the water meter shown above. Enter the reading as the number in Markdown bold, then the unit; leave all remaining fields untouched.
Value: **373.9703** m³
